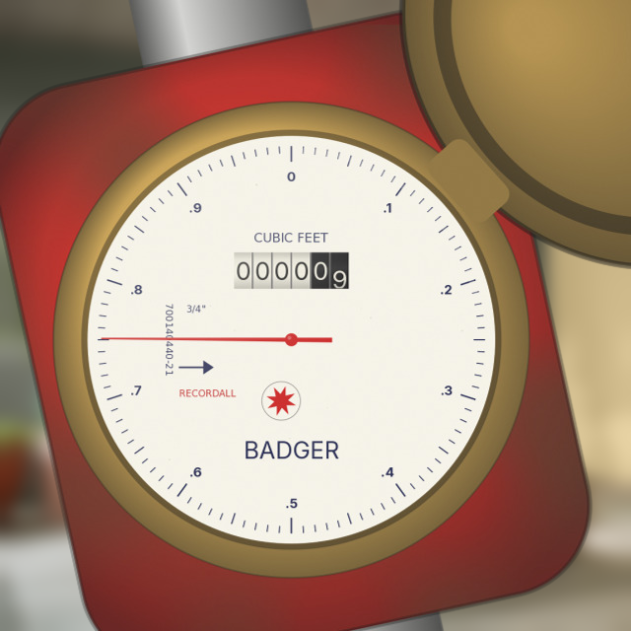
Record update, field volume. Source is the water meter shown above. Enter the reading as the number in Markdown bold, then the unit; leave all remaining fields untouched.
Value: **8.75** ft³
